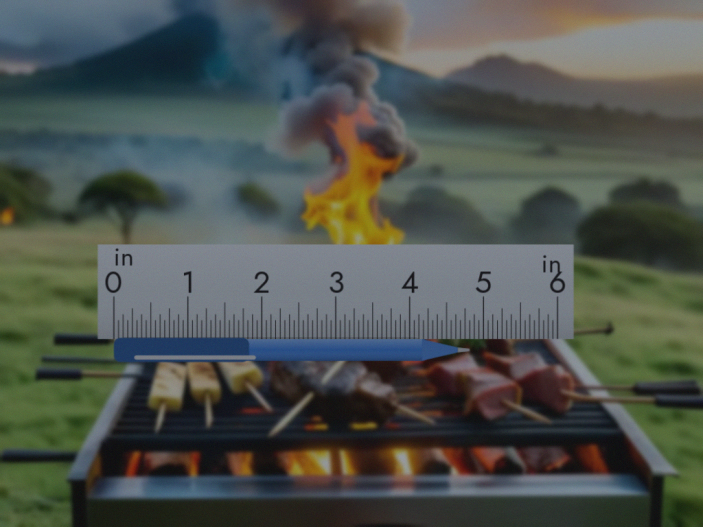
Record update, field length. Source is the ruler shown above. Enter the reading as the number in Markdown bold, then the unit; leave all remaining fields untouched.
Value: **4.8125** in
